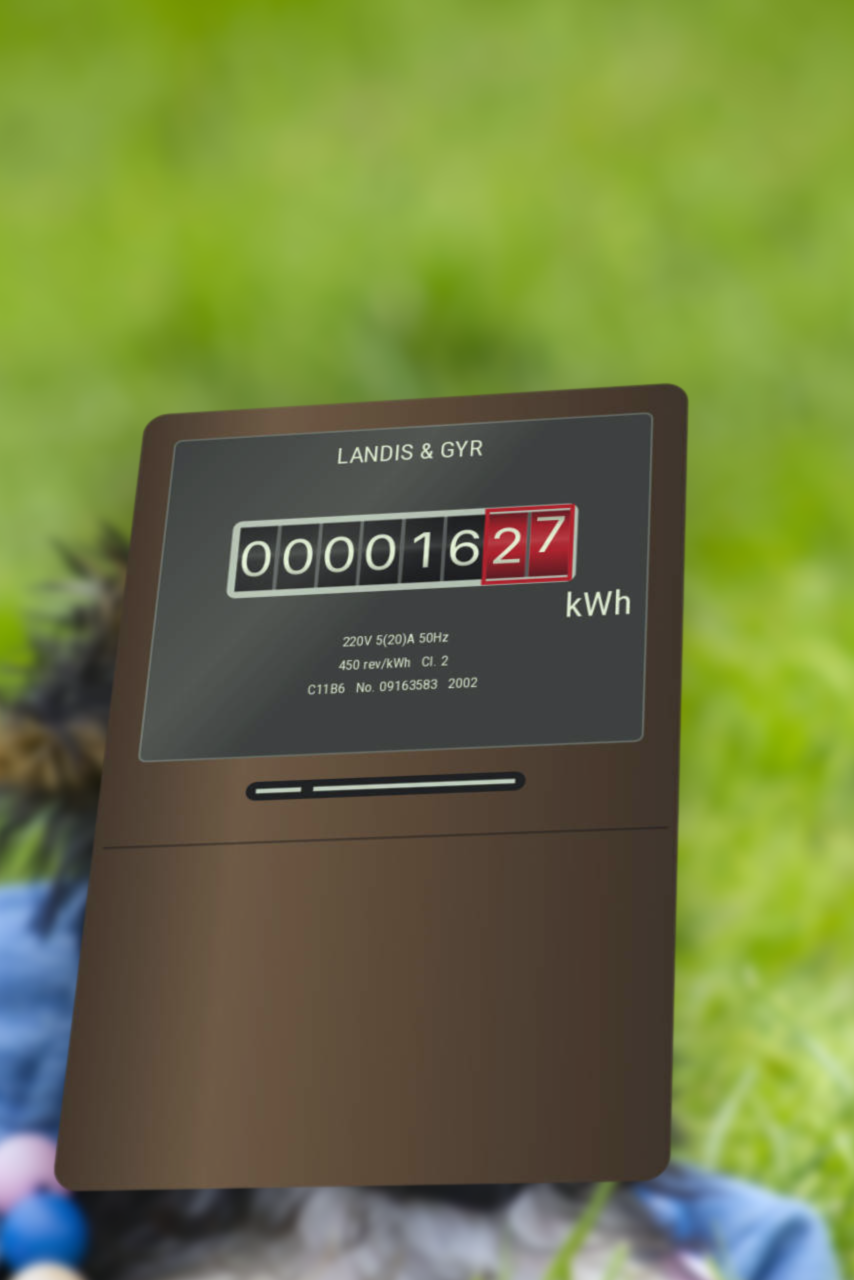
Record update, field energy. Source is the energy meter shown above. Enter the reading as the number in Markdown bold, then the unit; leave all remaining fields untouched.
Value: **16.27** kWh
